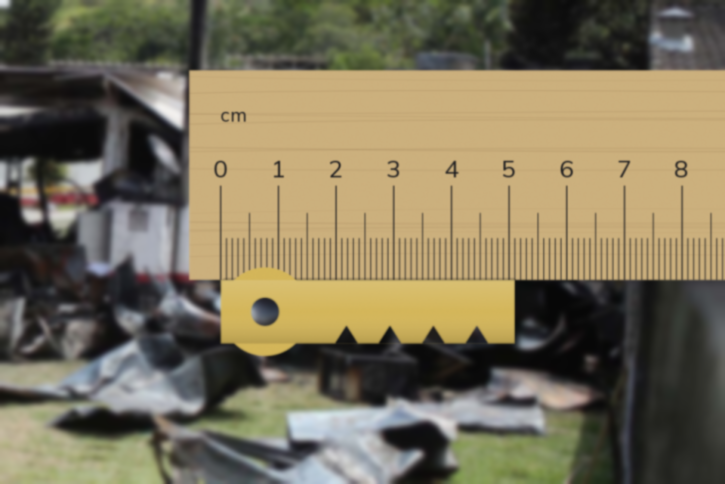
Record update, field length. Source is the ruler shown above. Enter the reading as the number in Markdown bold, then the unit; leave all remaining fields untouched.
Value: **5.1** cm
